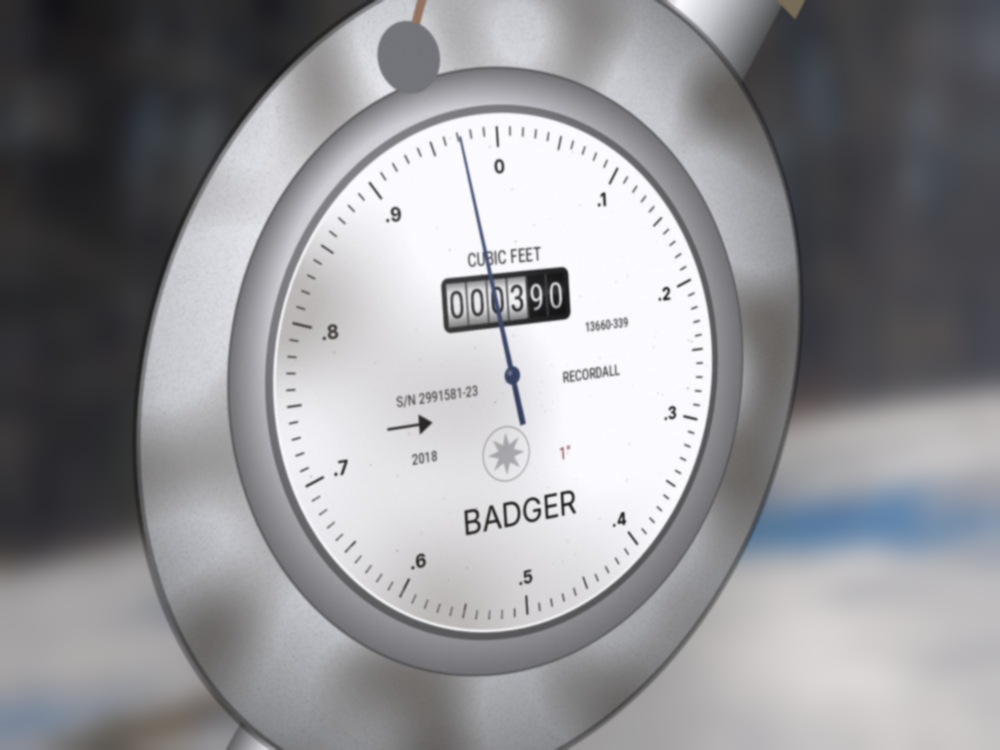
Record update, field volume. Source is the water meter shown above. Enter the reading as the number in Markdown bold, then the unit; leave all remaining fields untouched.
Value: **389.97** ft³
